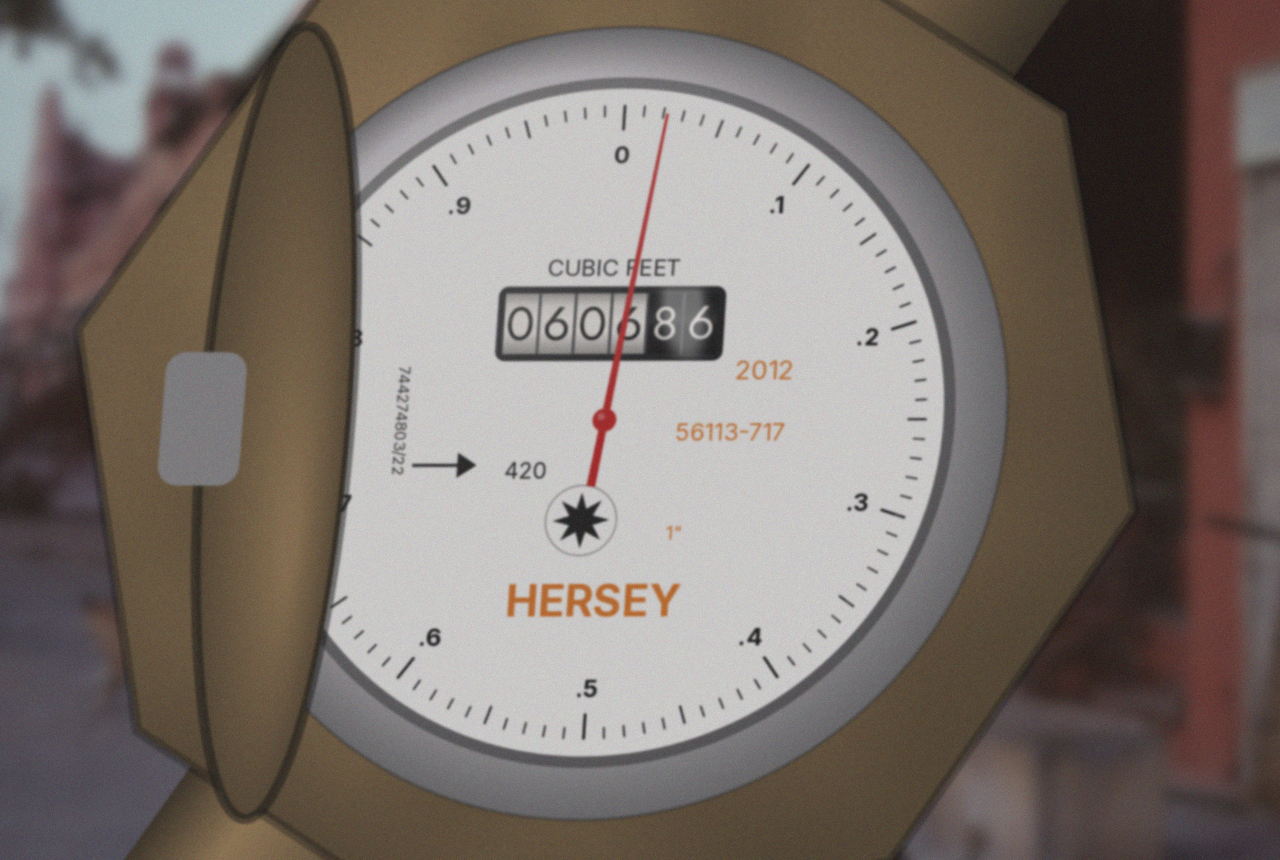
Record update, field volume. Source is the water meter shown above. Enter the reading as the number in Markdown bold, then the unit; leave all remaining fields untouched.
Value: **60686.02** ft³
